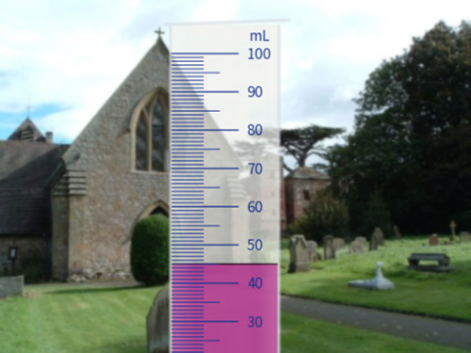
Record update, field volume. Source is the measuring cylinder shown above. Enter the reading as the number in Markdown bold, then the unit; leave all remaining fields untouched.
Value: **45** mL
